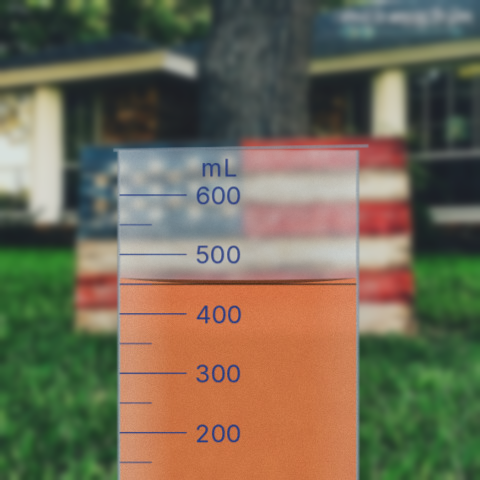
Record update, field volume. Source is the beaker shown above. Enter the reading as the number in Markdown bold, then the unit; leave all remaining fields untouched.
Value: **450** mL
